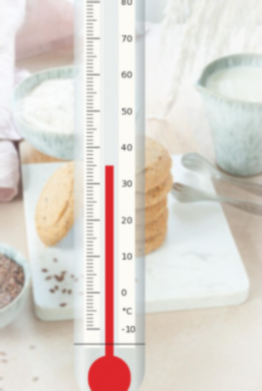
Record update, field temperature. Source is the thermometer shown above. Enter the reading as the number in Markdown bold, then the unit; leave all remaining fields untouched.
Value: **35** °C
